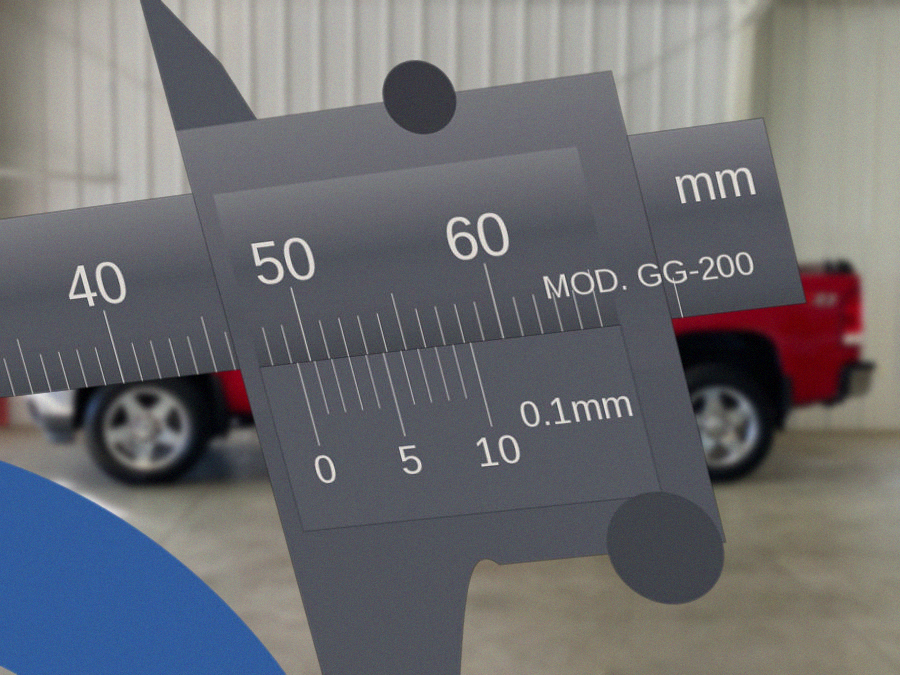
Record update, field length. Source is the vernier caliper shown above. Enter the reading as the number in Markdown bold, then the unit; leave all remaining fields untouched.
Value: **49.3** mm
